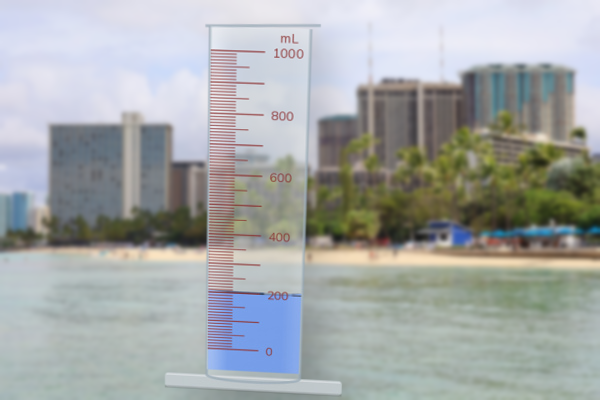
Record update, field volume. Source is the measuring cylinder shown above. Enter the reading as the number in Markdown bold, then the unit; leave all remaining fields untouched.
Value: **200** mL
